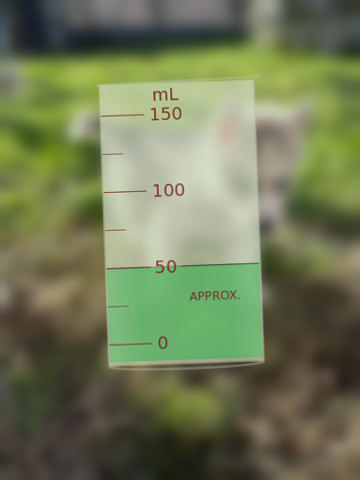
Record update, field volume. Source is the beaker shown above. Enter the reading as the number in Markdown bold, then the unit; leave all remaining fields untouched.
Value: **50** mL
